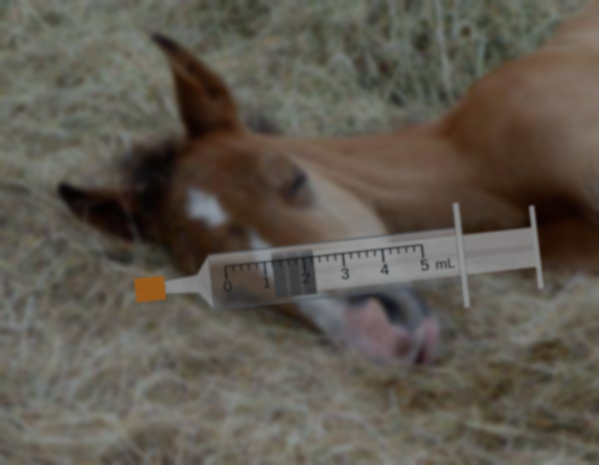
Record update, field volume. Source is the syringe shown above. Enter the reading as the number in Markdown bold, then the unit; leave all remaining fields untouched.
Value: **1.2** mL
